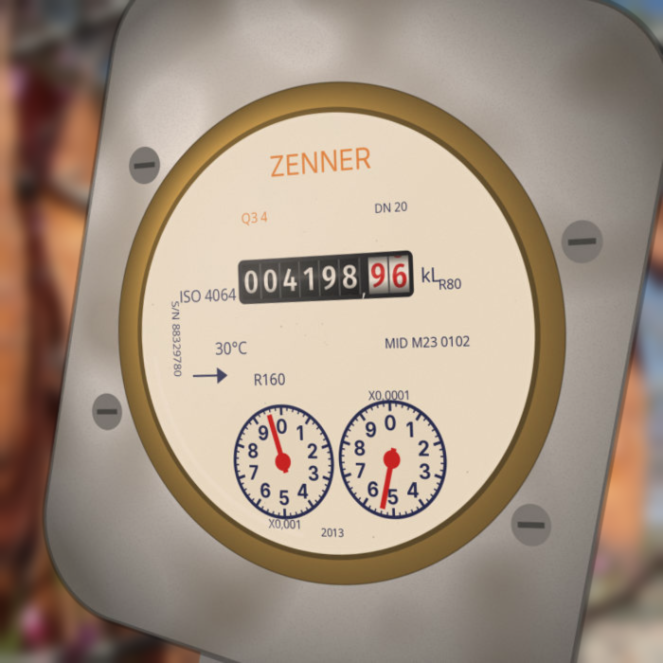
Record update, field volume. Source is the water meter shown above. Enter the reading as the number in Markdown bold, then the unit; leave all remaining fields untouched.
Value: **4198.9595** kL
